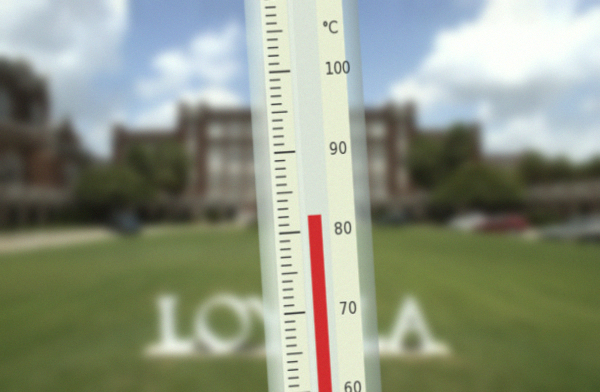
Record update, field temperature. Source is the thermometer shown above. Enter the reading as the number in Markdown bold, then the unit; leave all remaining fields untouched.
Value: **82** °C
